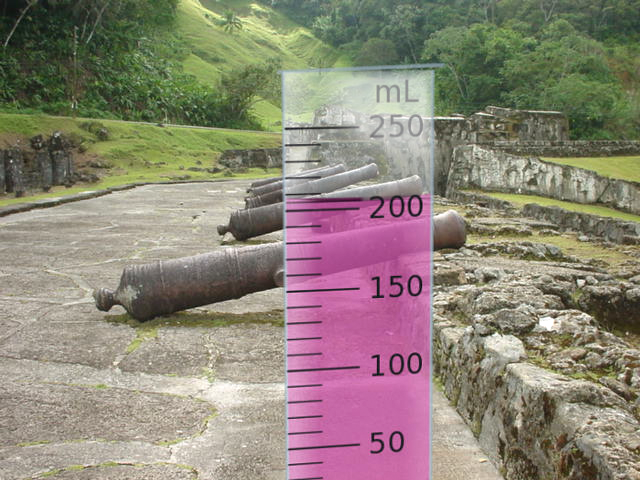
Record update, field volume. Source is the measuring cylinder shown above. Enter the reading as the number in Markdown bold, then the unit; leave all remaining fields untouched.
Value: **205** mL
